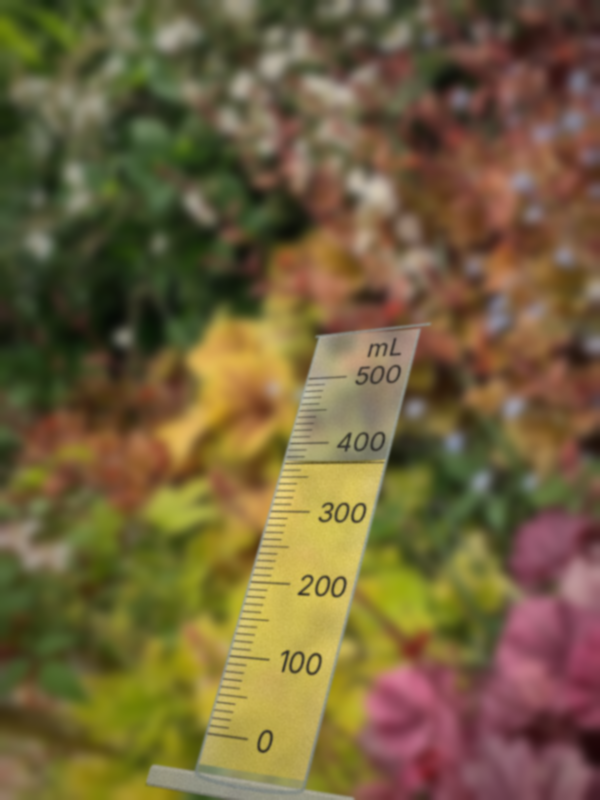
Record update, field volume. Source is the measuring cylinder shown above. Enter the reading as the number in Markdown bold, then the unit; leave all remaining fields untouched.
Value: **370** mL
